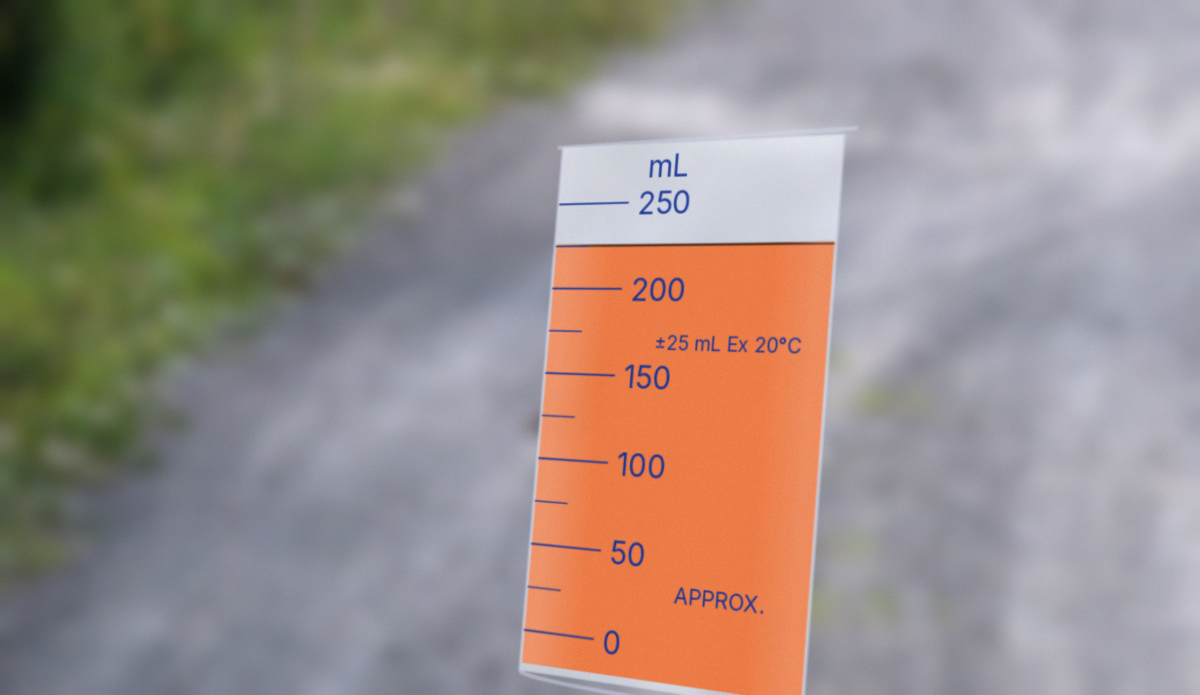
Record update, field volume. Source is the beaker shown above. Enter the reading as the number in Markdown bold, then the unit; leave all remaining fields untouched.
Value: **225** mL
